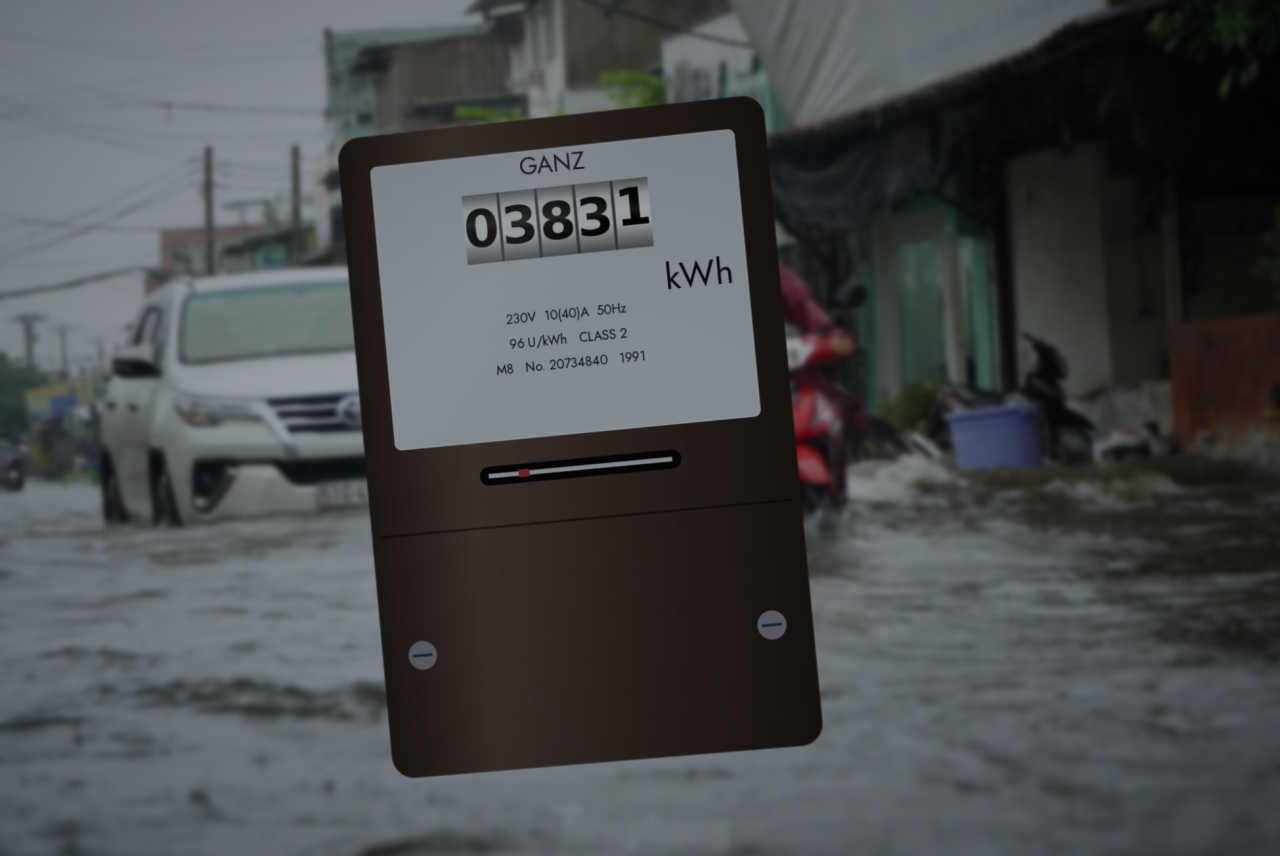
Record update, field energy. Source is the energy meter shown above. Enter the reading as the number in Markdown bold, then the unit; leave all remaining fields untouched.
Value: **3831** kWh
